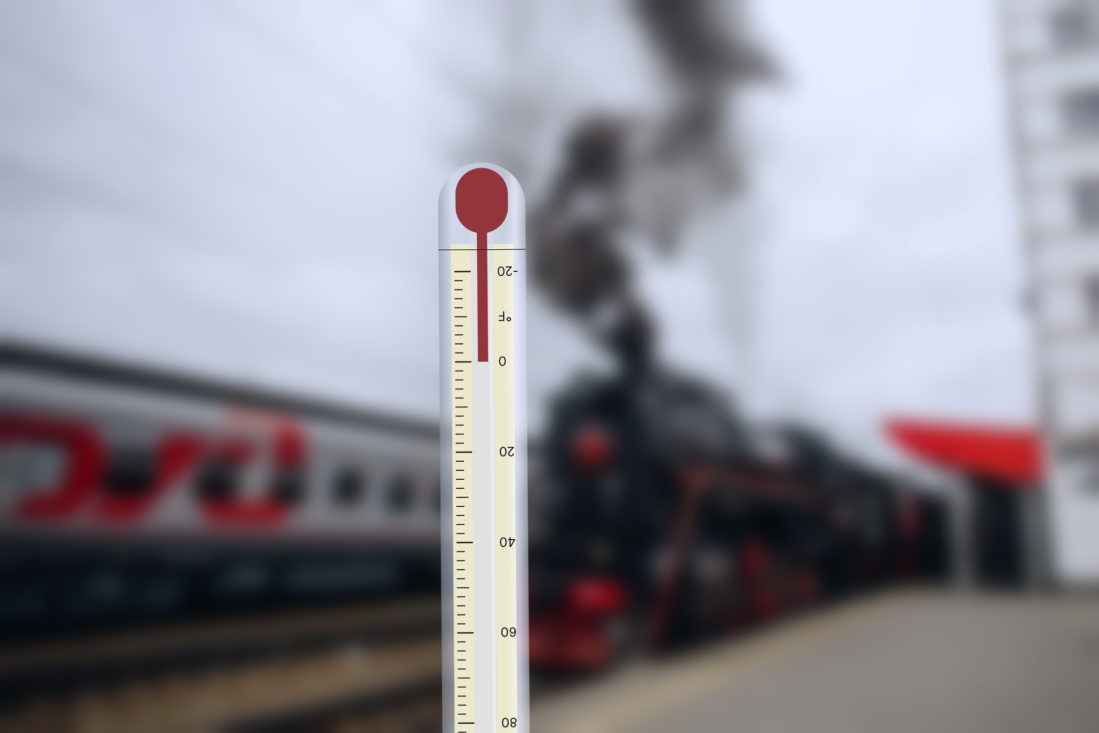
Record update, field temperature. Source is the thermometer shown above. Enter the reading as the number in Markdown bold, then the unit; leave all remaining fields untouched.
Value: **0** °F
